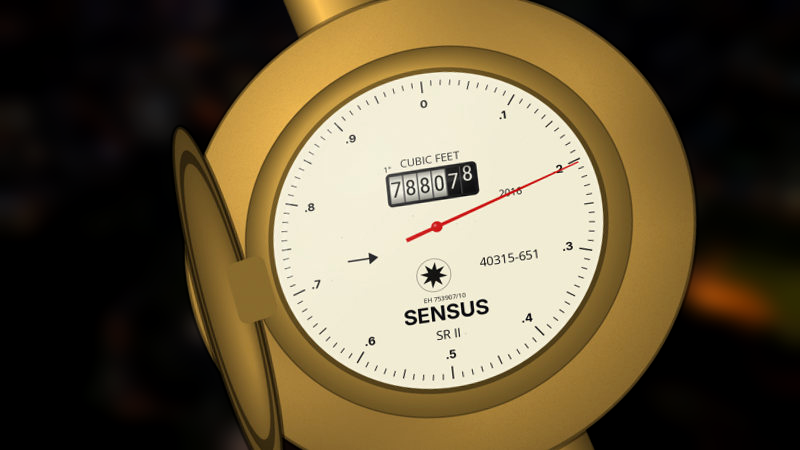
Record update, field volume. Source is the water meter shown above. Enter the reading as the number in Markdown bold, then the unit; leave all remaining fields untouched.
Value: **788078.20** ft³
